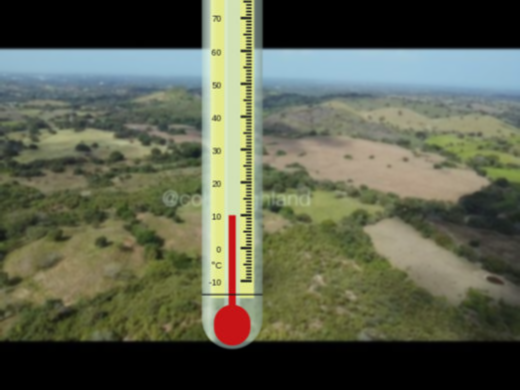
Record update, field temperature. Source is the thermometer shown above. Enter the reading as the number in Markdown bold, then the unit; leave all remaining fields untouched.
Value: **10** °C
